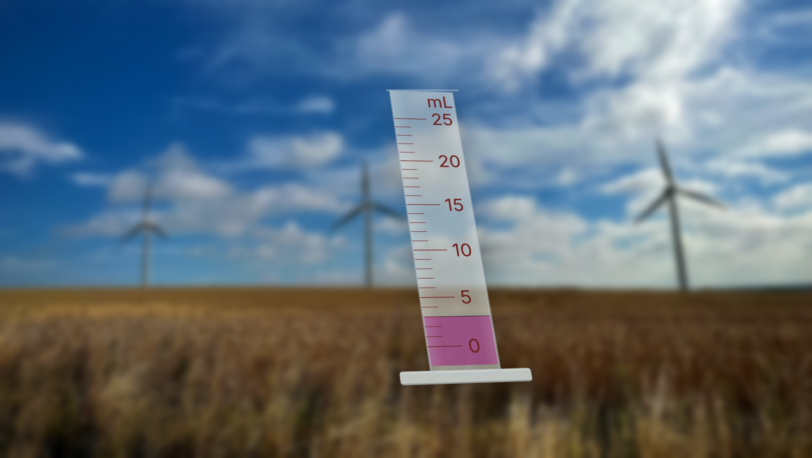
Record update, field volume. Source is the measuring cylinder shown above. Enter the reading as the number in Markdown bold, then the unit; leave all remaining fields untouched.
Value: **3** mL
